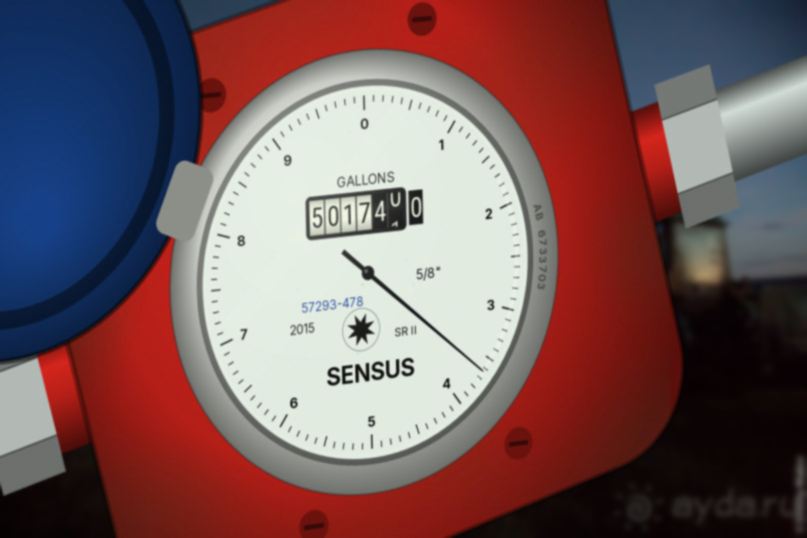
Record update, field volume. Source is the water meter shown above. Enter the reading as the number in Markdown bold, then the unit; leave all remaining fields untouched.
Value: **5017403.6** gal
